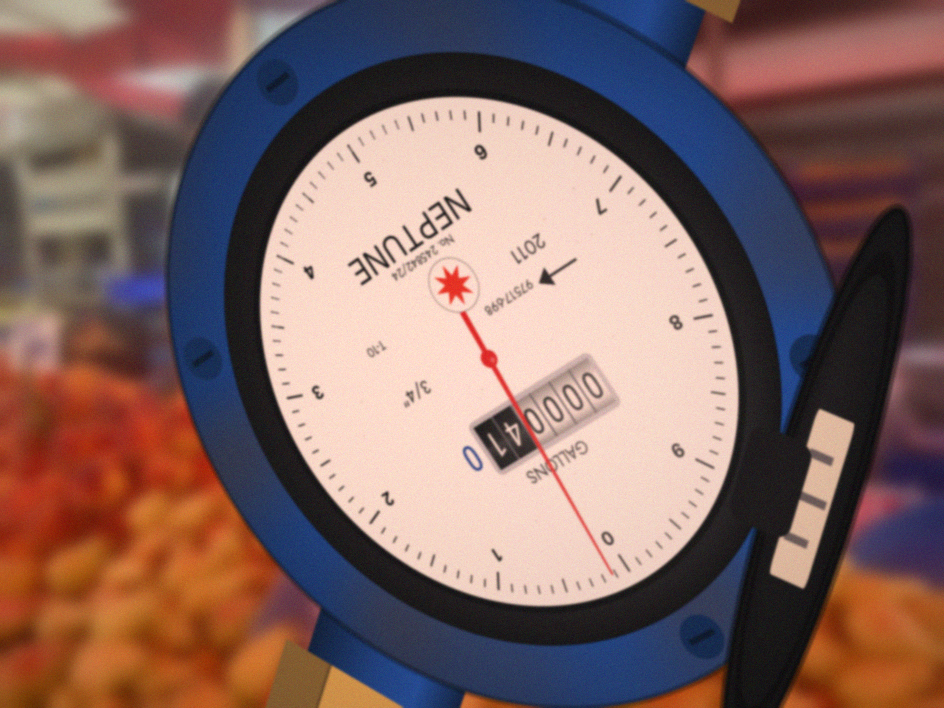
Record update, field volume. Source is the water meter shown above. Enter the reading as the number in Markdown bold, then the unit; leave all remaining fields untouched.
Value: **410.1** gal
